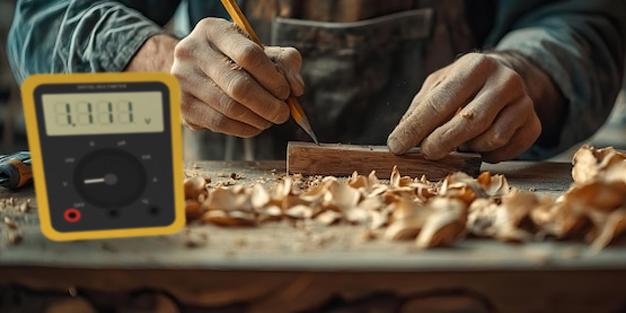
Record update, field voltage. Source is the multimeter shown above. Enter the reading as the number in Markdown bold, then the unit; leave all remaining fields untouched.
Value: **1.111** V
